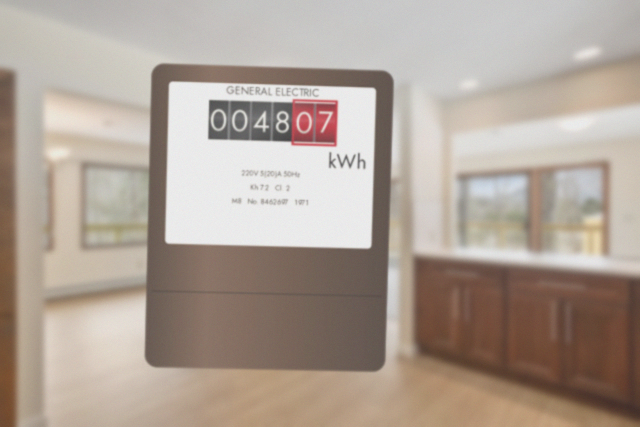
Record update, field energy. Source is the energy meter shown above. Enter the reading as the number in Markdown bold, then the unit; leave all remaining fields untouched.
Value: **48.07** kWh
